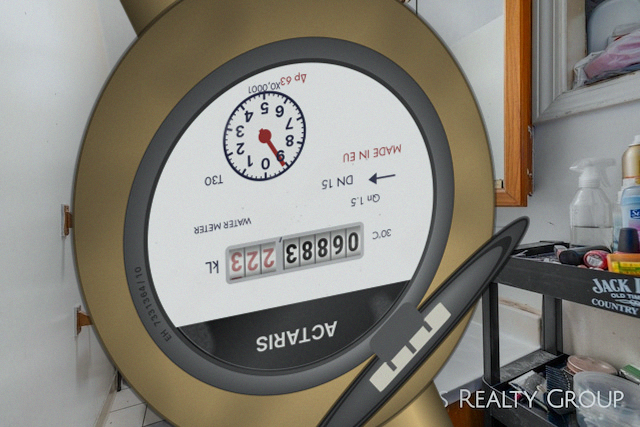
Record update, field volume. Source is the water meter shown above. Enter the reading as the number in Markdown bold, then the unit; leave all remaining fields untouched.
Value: **6883.2229** kL
